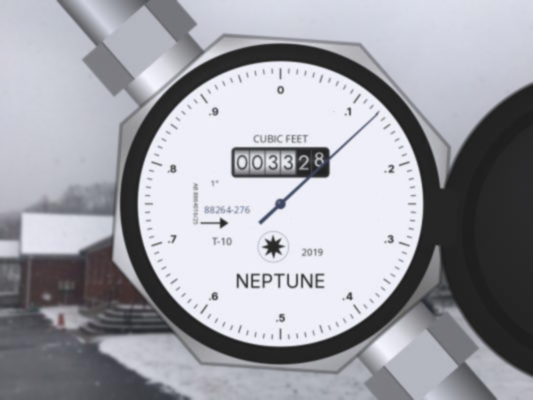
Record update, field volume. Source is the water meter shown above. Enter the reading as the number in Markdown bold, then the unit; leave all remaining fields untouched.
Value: **3328.13** ft³
